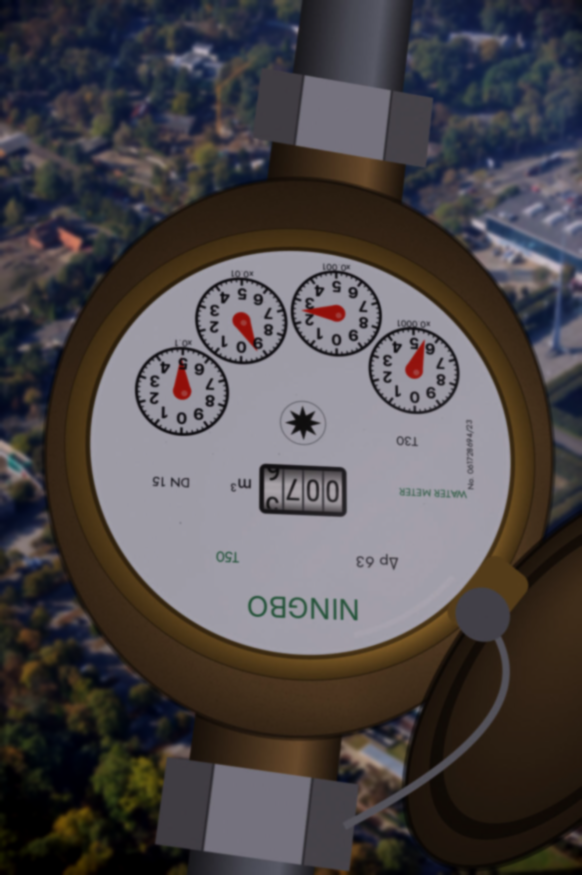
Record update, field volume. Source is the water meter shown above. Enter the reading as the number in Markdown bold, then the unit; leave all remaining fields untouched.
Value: **75.4925** m³
